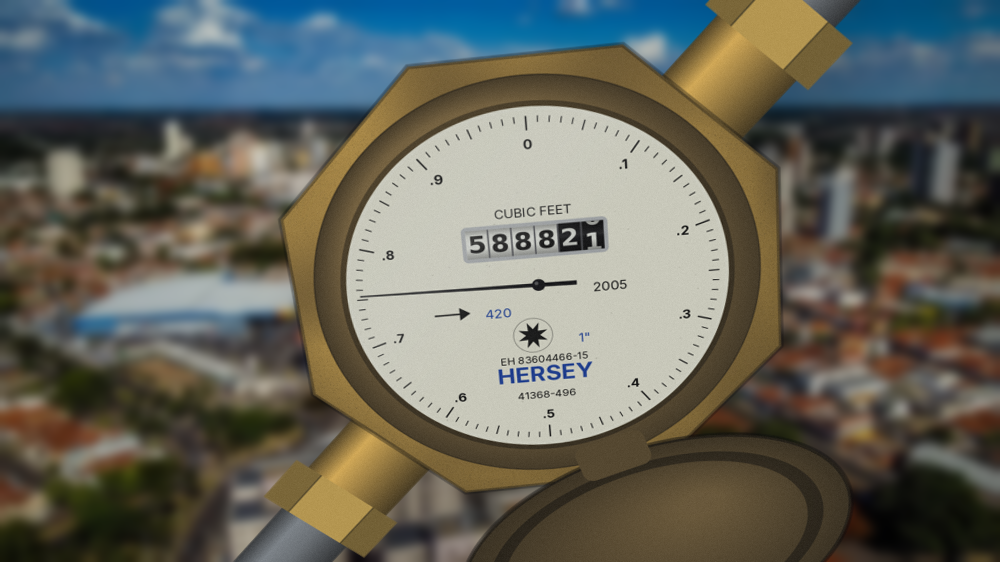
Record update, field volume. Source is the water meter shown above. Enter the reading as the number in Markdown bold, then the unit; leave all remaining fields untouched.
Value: **588820.75** ft³
